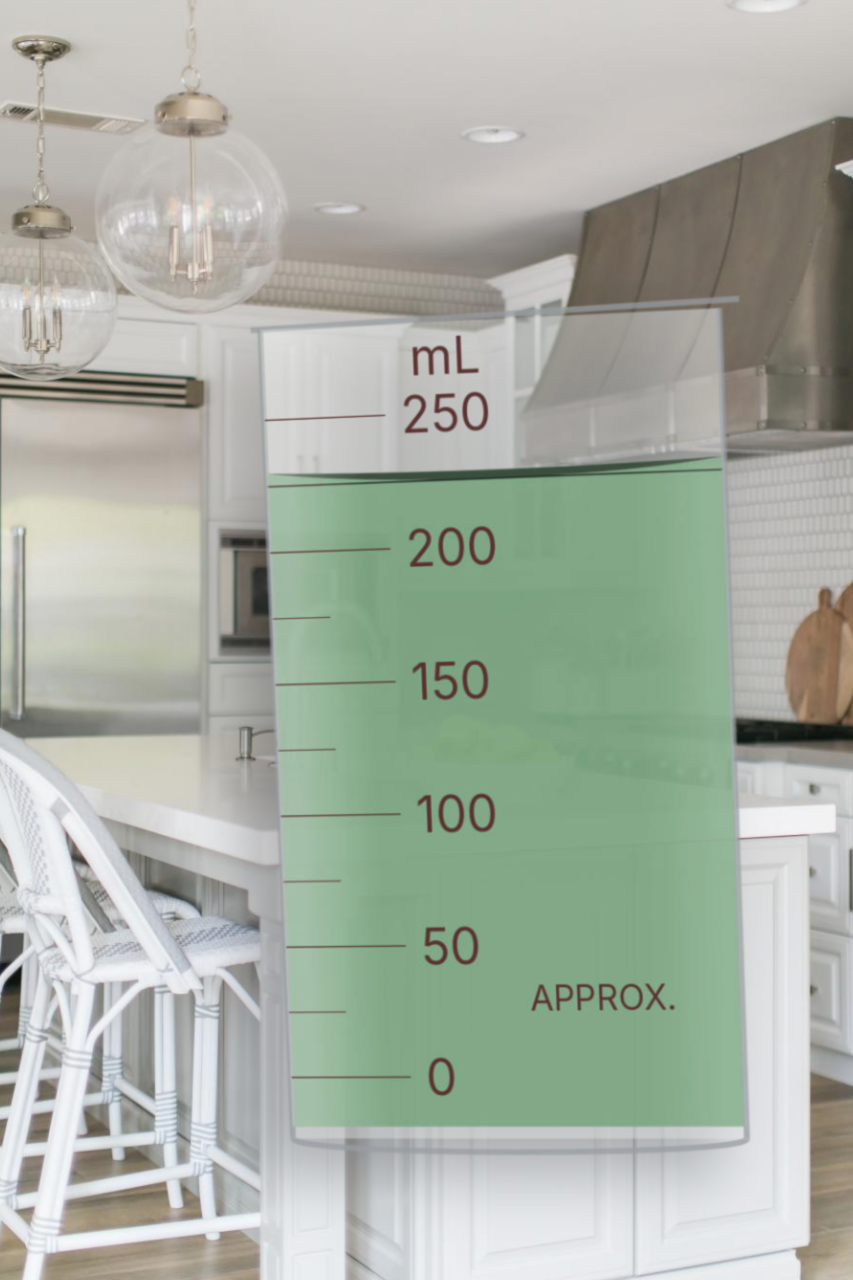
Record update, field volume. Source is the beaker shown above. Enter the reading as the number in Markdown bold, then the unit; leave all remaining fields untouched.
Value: **225** mL
